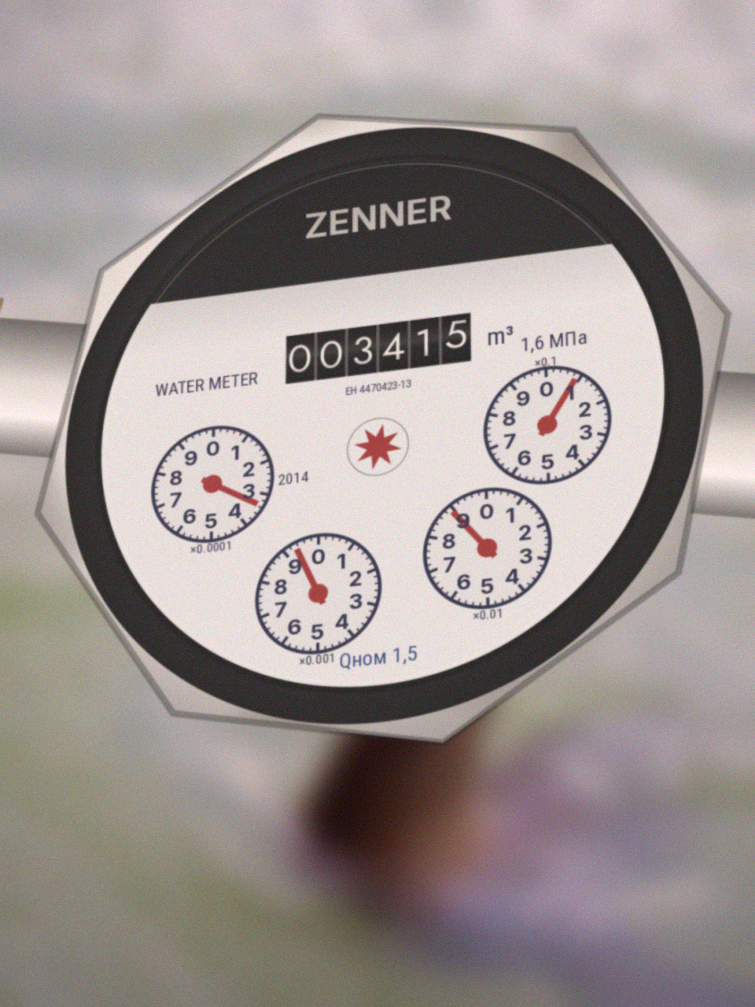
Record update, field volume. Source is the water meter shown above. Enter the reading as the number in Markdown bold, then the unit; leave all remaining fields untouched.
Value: **3415.0893** m³
